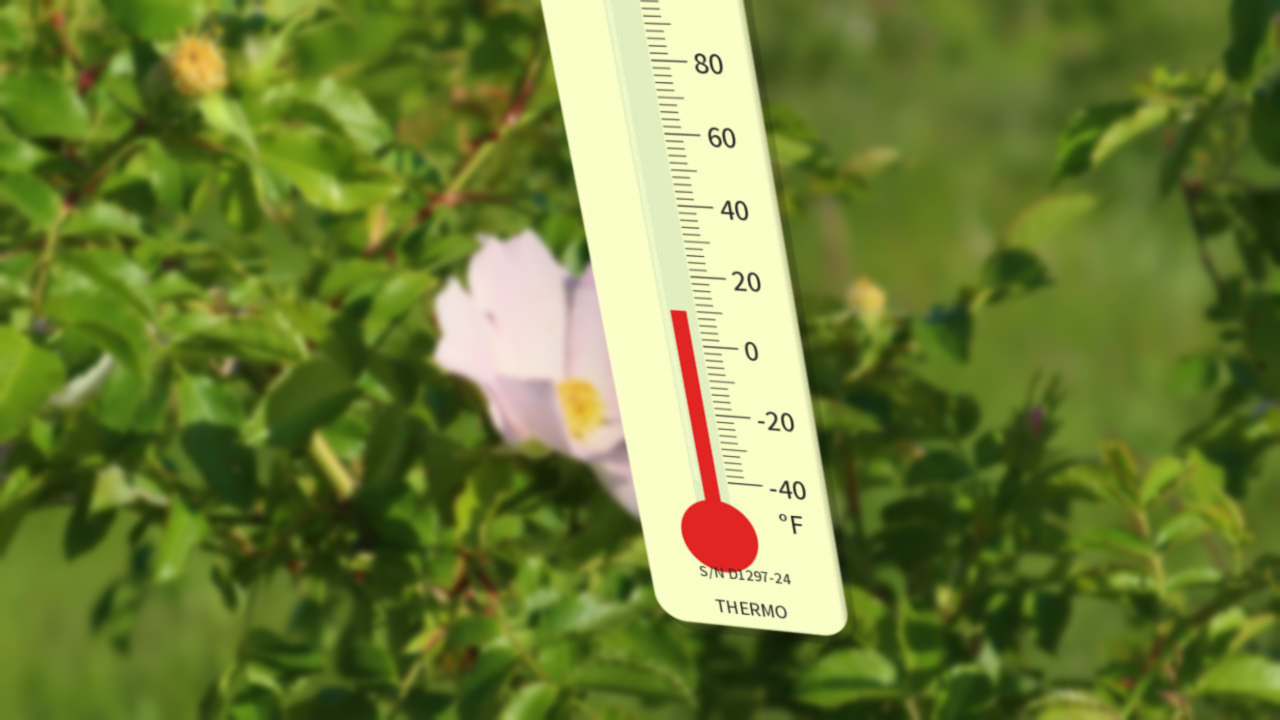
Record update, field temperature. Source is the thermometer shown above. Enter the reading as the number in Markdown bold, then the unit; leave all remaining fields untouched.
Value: **10** °F
